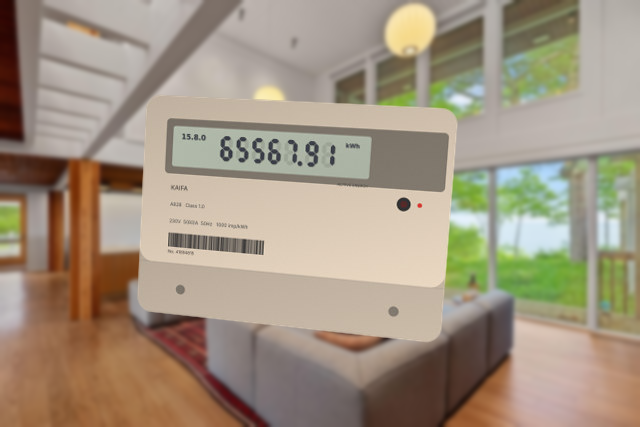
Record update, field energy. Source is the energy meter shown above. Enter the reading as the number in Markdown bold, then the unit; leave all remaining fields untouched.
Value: **65567.91** kWh
